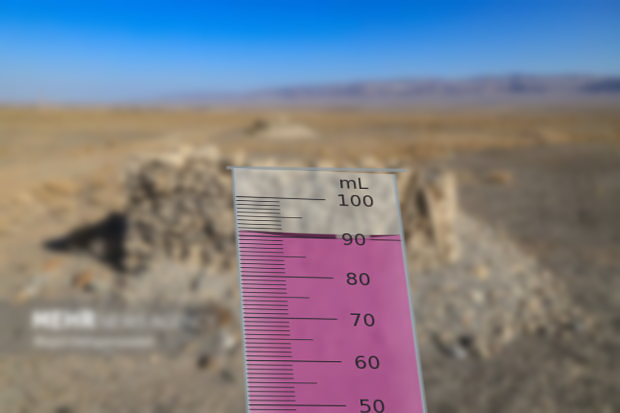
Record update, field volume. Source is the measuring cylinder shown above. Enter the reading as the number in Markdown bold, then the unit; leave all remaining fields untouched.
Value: **90** mL
